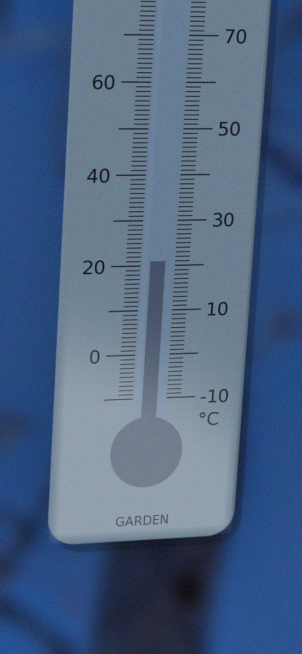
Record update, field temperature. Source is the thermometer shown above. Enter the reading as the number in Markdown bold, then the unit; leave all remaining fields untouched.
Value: **21** °C
